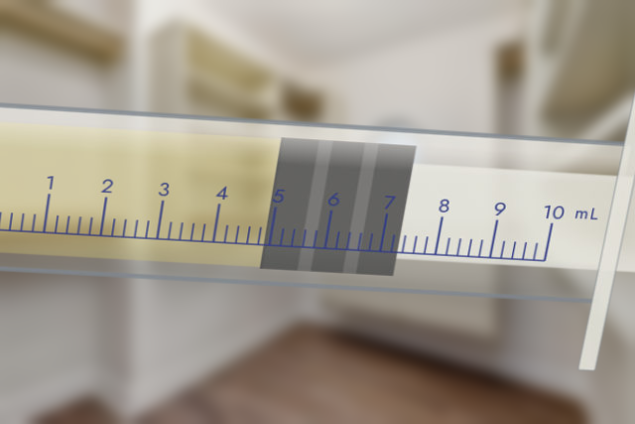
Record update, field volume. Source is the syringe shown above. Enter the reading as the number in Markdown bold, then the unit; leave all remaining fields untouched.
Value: **4.9** mL
